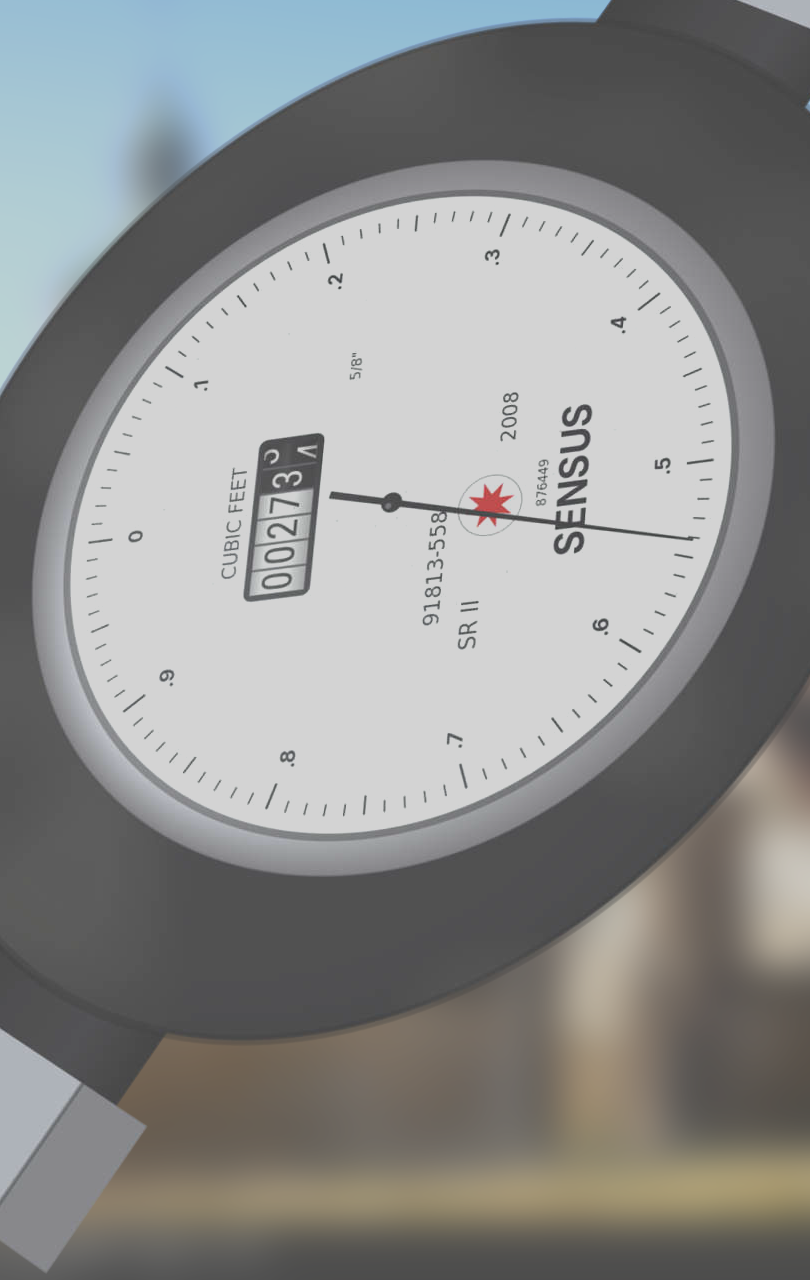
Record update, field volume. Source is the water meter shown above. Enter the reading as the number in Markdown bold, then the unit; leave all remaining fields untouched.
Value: **2733.54** ft³
